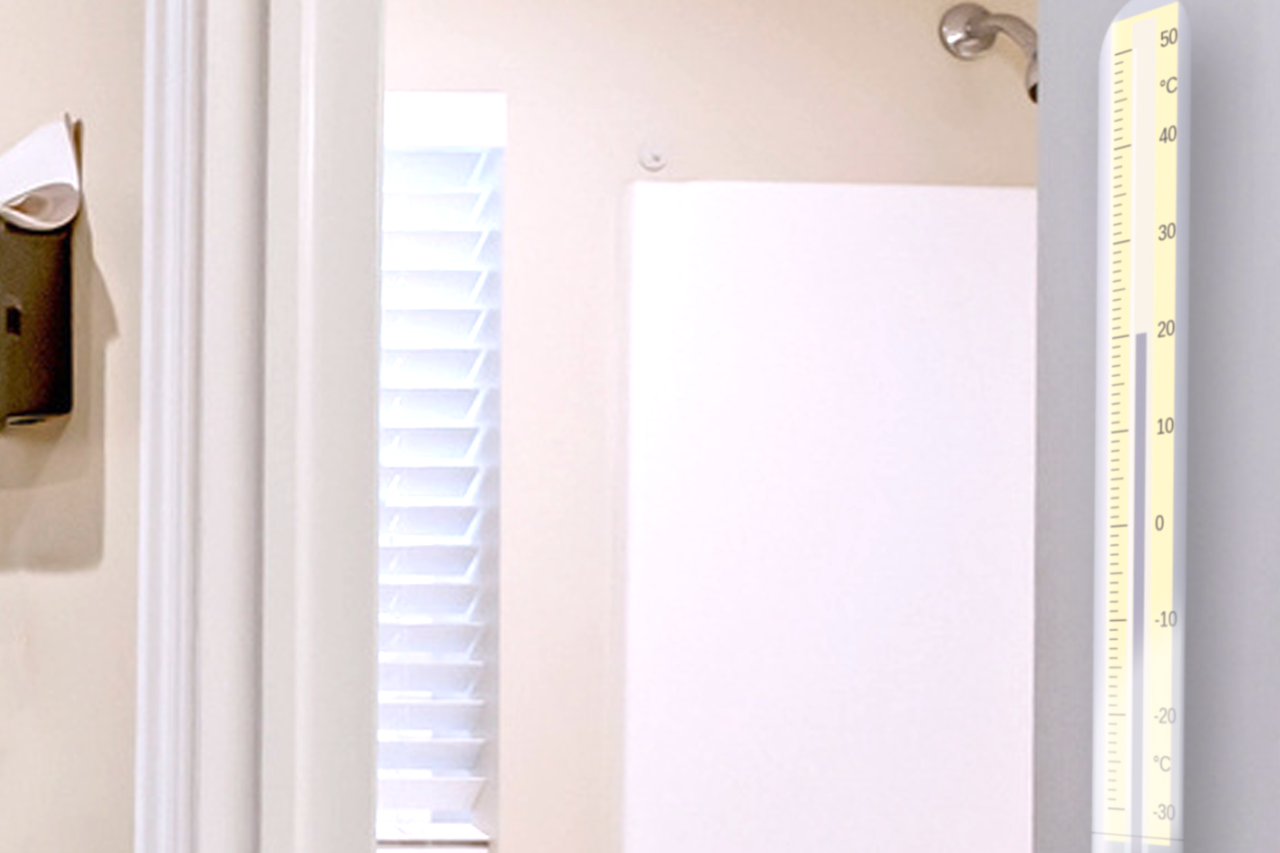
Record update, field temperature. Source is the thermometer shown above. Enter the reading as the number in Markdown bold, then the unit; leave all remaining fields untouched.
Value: **20** °C
